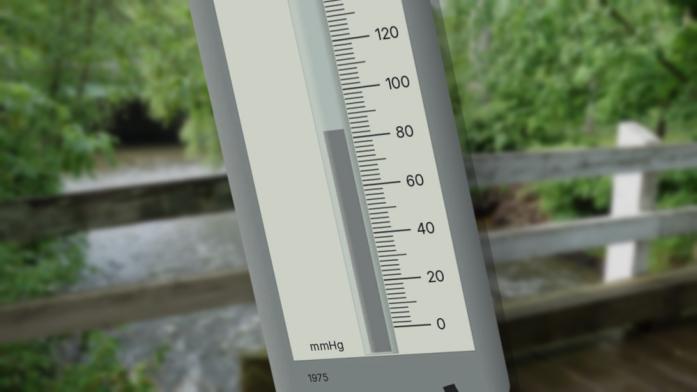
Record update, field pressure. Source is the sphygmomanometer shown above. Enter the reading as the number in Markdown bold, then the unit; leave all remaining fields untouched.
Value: **84** mmHg
